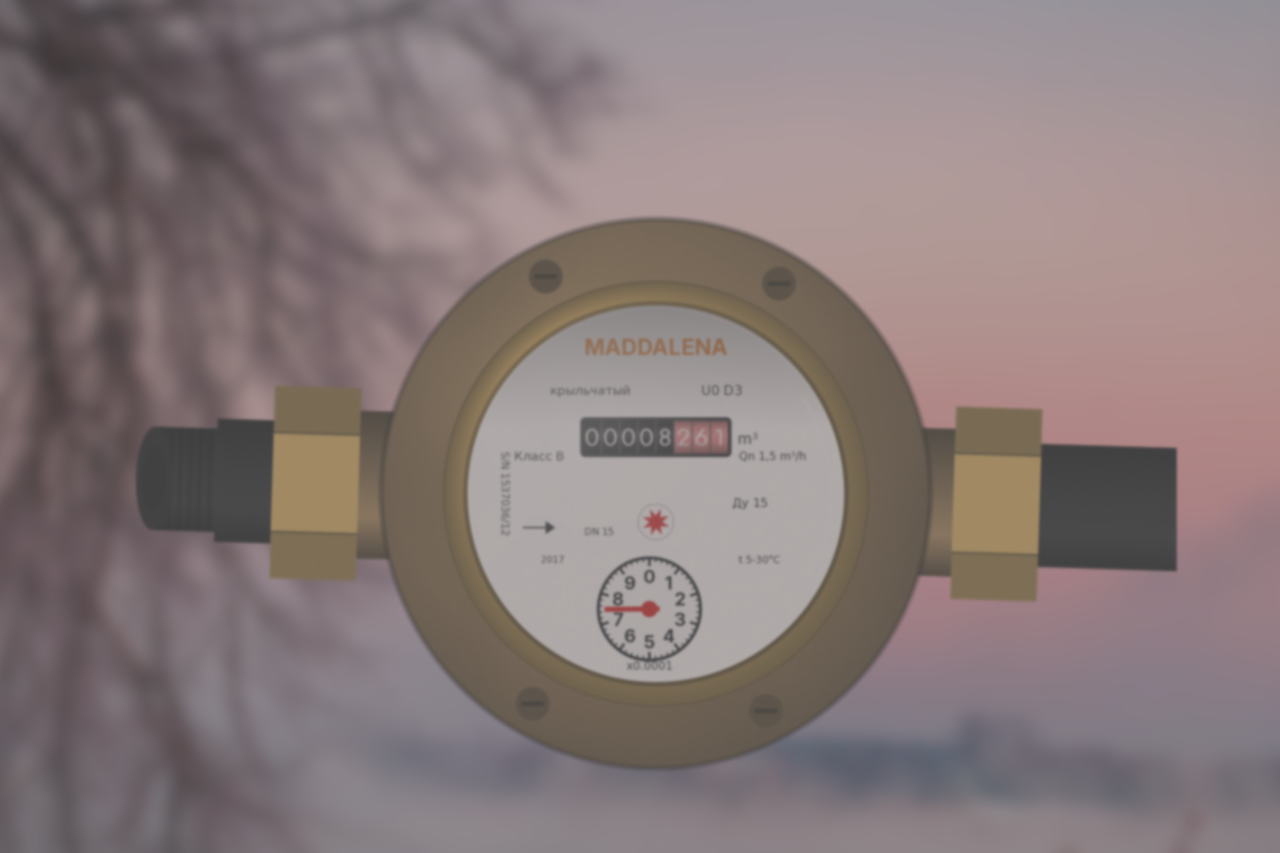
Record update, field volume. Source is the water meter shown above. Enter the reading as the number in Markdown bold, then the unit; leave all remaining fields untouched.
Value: **8.2617** m³
